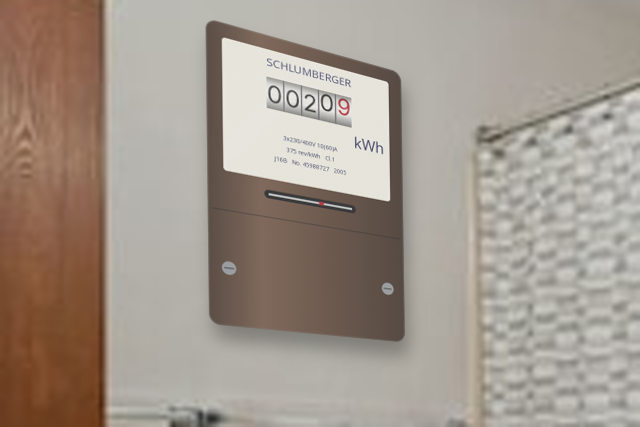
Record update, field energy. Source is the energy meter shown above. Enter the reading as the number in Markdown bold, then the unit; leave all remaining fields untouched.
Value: **20.9** kWh
